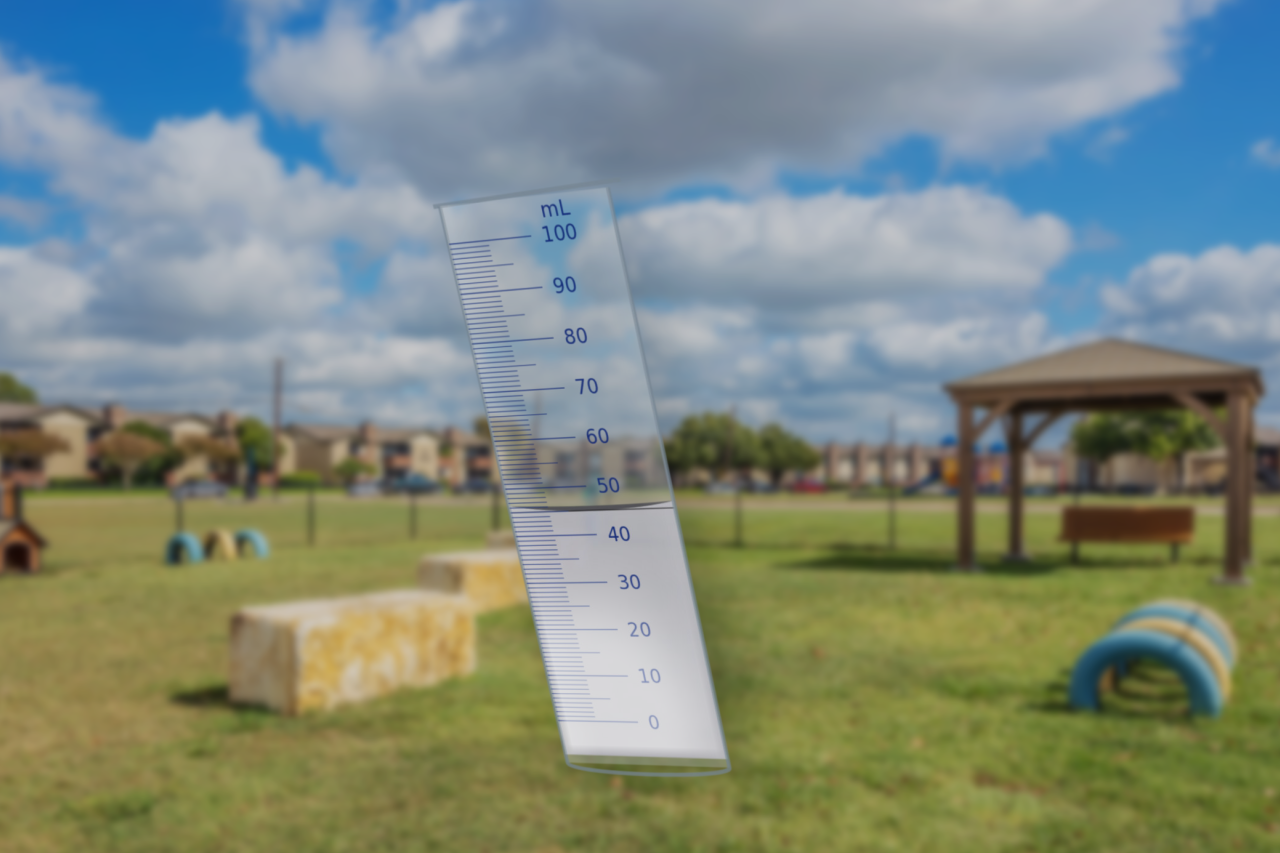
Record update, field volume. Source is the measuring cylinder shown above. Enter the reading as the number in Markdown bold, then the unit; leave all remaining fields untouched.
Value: **45** mL
